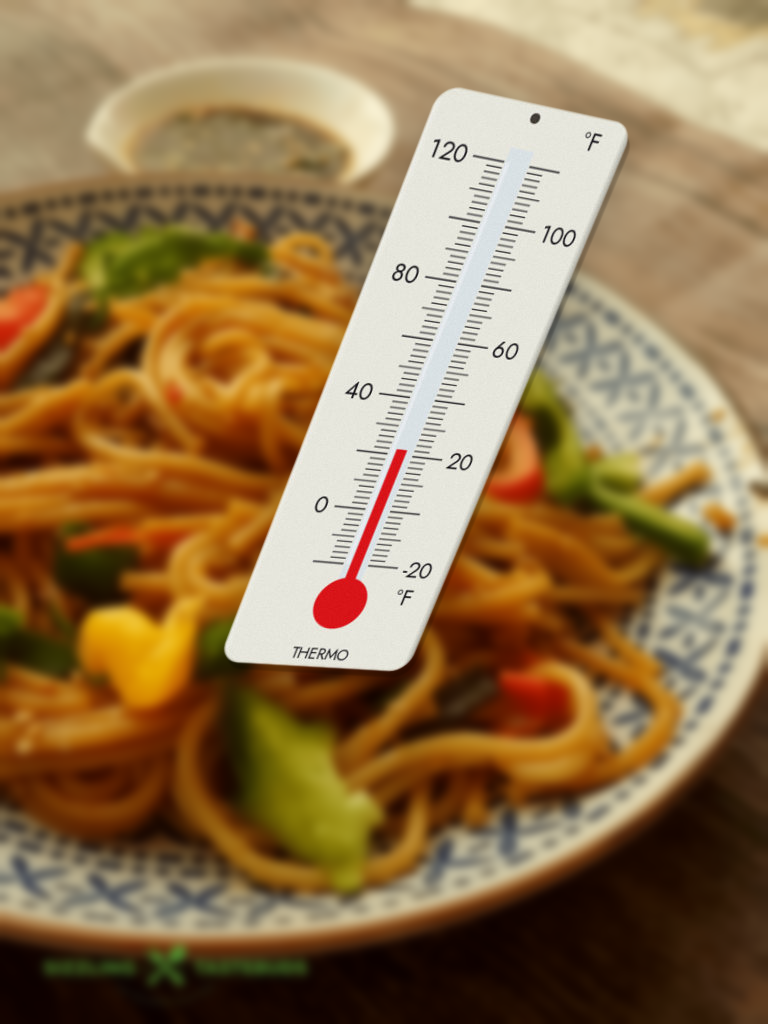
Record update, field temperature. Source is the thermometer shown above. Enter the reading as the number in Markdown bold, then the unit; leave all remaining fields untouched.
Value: **22** °F
